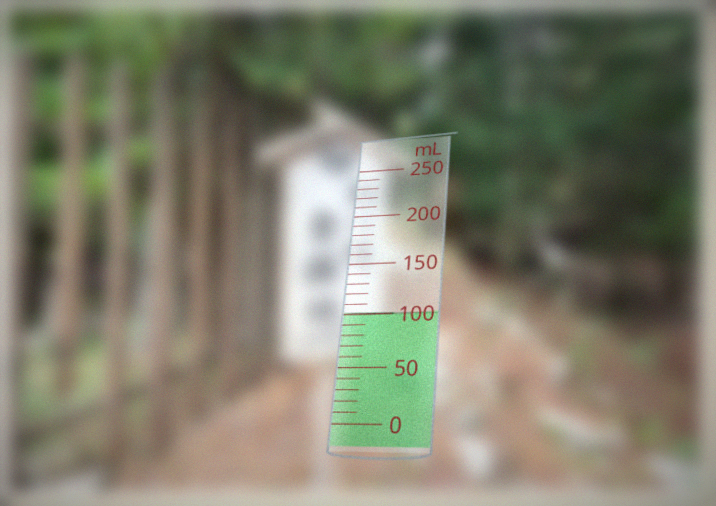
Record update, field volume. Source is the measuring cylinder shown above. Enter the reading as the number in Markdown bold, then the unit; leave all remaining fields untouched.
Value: **100** mL
